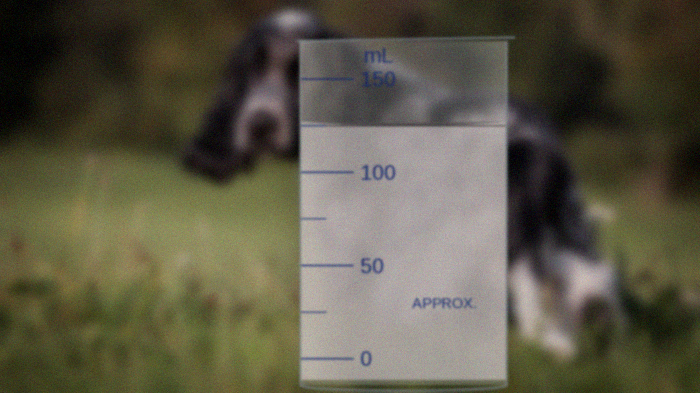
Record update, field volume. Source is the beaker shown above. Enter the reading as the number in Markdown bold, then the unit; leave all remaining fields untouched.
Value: **125** mL
